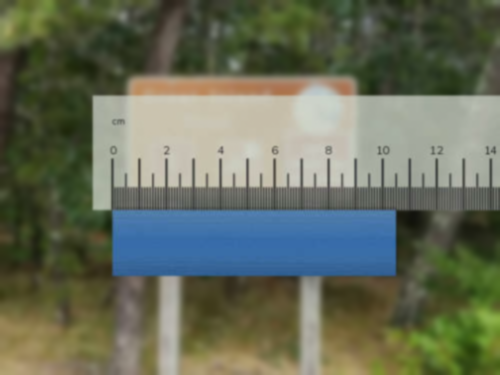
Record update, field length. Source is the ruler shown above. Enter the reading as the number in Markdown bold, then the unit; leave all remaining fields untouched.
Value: **10.5** cm
